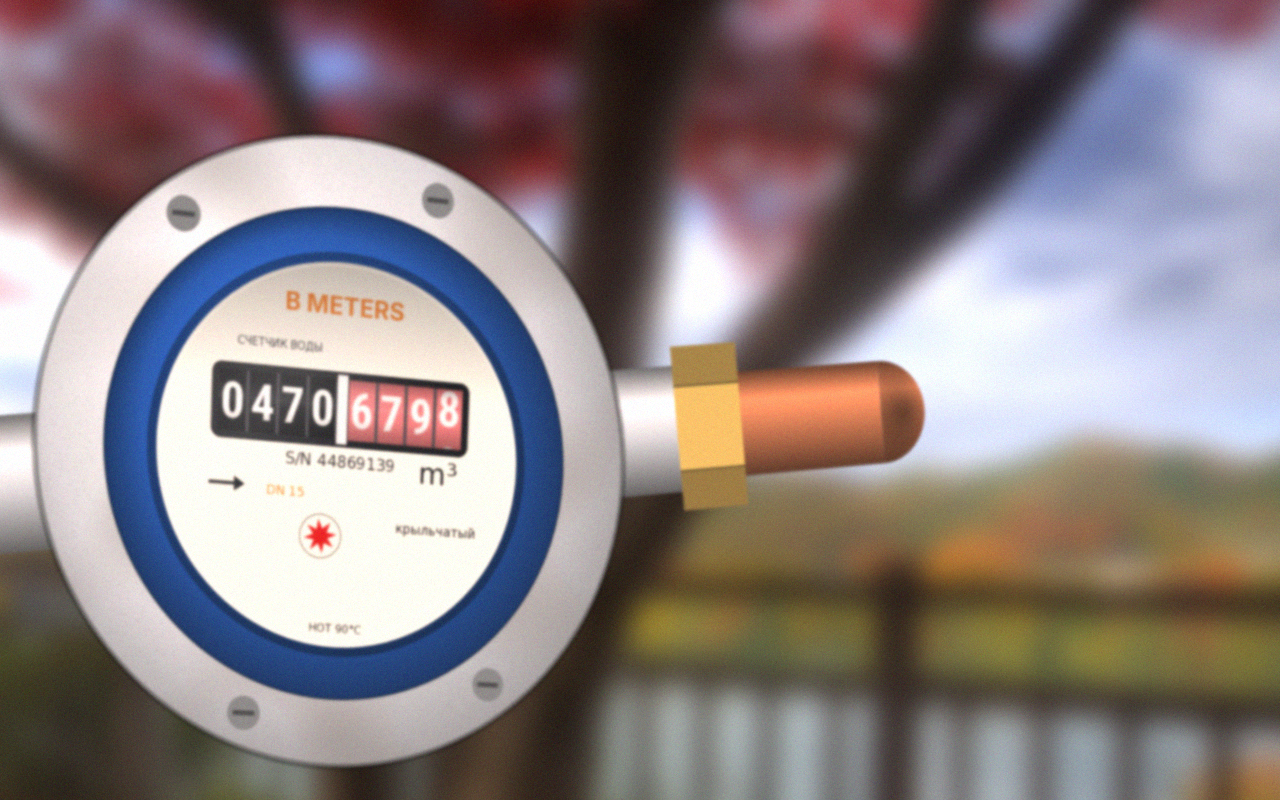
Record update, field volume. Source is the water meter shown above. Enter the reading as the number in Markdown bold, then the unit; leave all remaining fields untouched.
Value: **470.6798** m³
